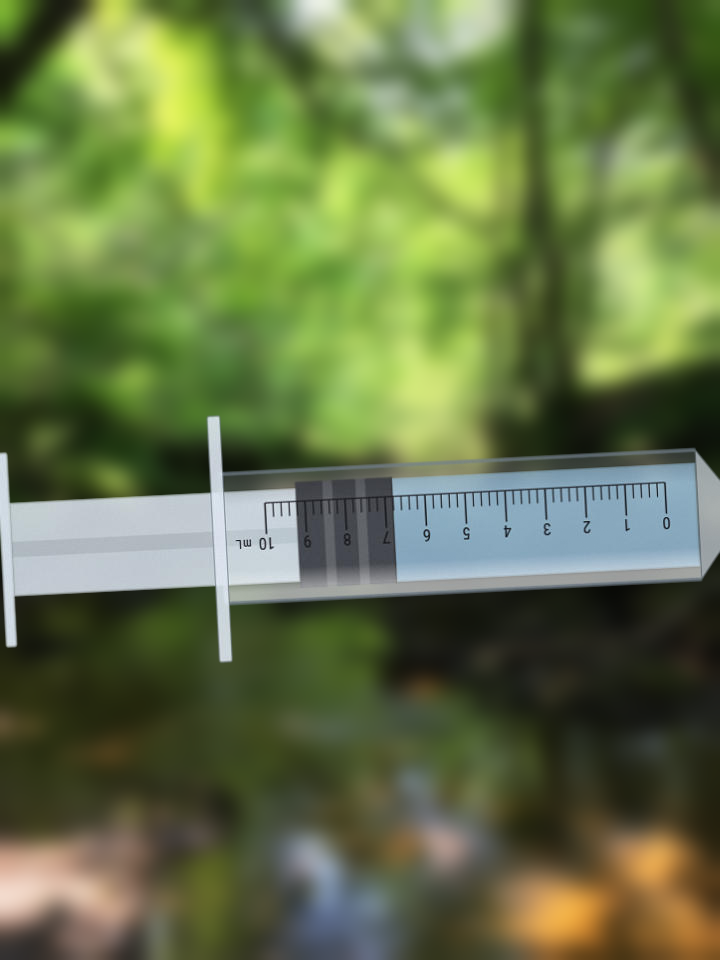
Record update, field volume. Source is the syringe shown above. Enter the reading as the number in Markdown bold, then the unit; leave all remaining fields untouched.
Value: **6.8** mL
